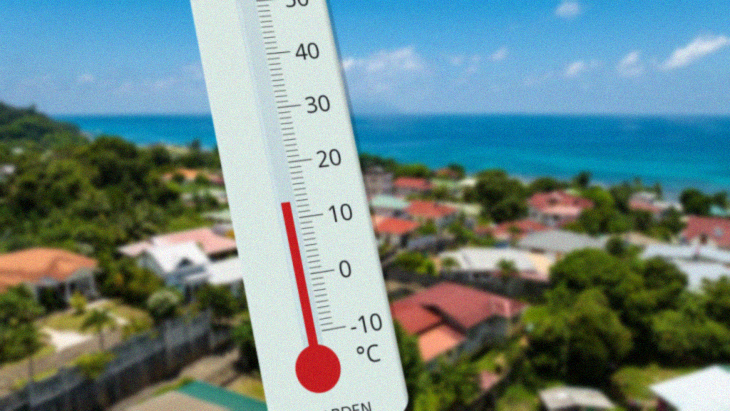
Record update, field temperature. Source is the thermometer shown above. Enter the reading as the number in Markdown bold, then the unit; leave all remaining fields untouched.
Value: **13** °C
